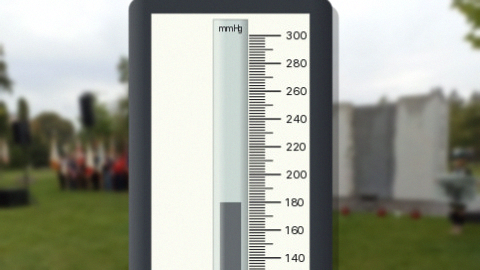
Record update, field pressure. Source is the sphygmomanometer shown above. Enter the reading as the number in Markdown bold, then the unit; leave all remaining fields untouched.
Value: **180** mmHg
